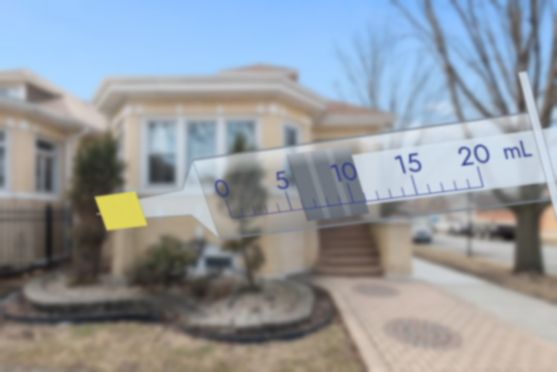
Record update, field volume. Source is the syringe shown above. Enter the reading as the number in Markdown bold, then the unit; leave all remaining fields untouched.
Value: **6** mL
